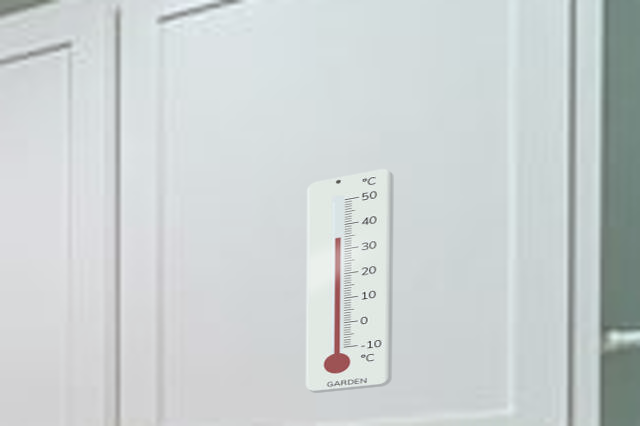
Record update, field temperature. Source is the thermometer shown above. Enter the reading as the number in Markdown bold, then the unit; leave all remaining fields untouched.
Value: **35** °C
